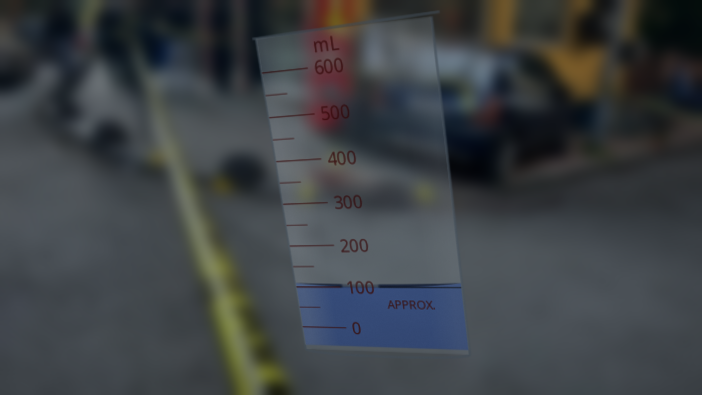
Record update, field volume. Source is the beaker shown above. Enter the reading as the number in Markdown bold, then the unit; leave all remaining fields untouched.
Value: **100** mL
